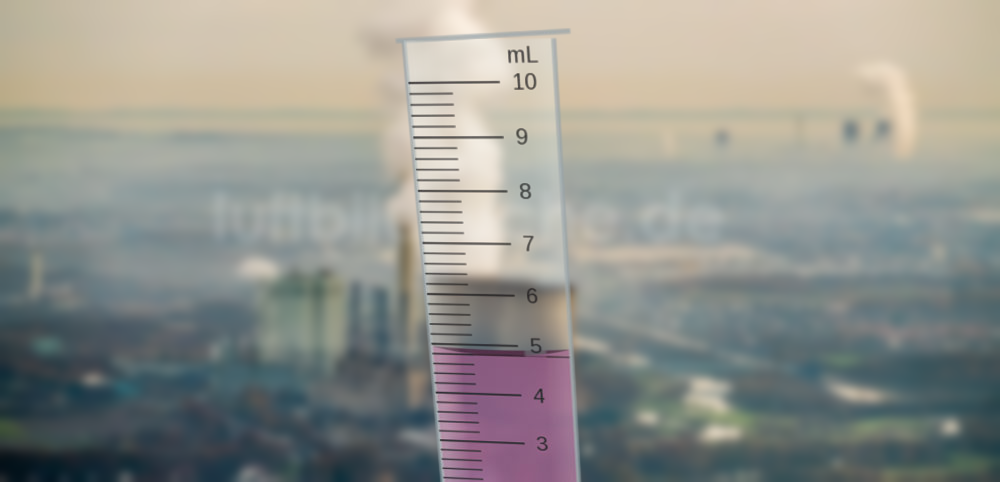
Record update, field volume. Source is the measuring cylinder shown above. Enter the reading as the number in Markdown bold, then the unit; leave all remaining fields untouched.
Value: **4.8** mL
